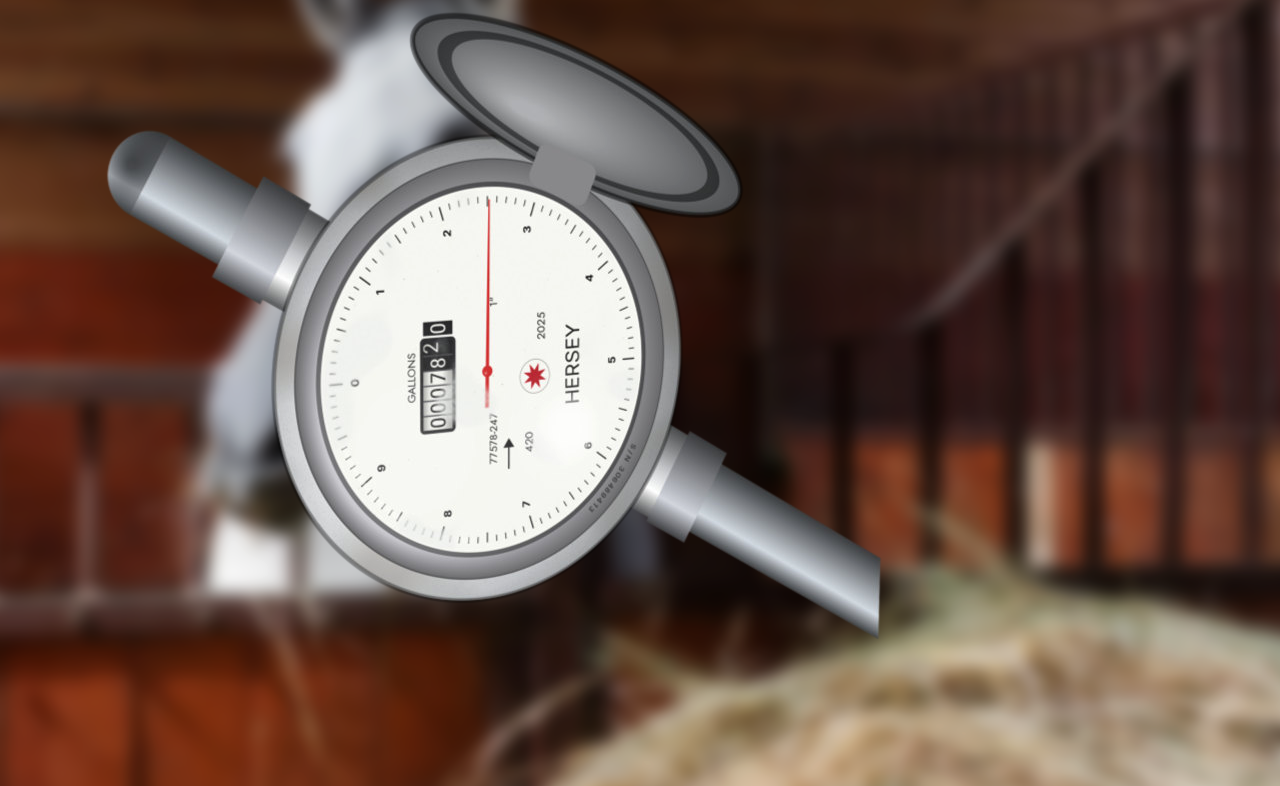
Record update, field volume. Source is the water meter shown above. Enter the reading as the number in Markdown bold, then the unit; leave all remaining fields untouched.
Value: **7822.5** gal
